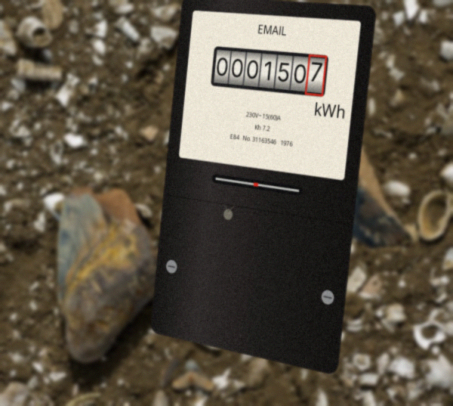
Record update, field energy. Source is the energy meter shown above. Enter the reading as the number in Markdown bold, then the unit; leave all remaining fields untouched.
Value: **150.7** kWh
